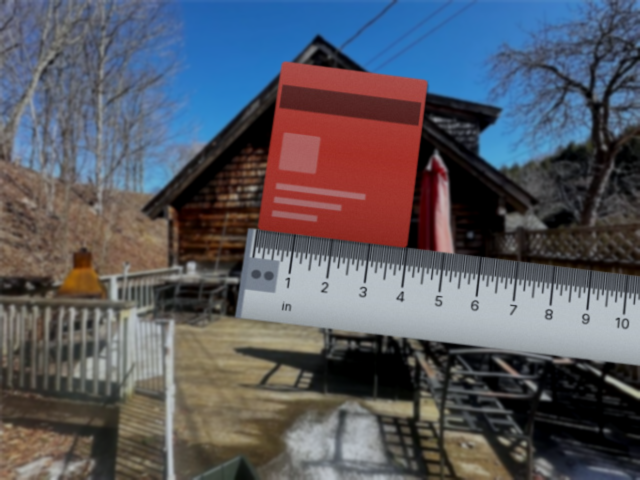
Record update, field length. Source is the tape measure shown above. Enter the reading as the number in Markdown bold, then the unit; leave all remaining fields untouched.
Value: **4** in
